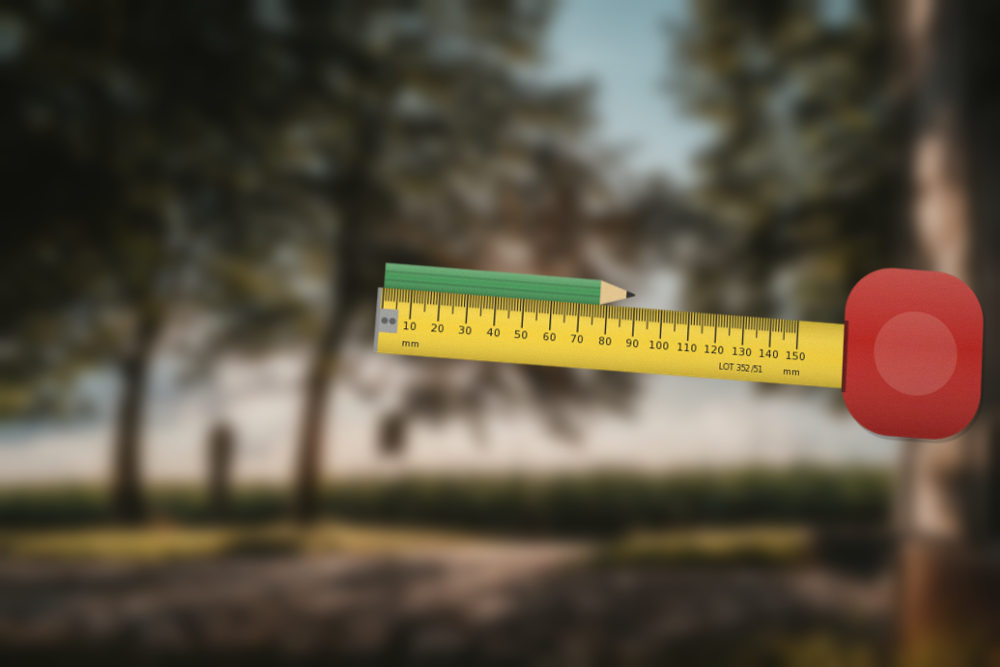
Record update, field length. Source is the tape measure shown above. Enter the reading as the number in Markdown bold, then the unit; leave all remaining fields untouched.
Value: **90** mm
